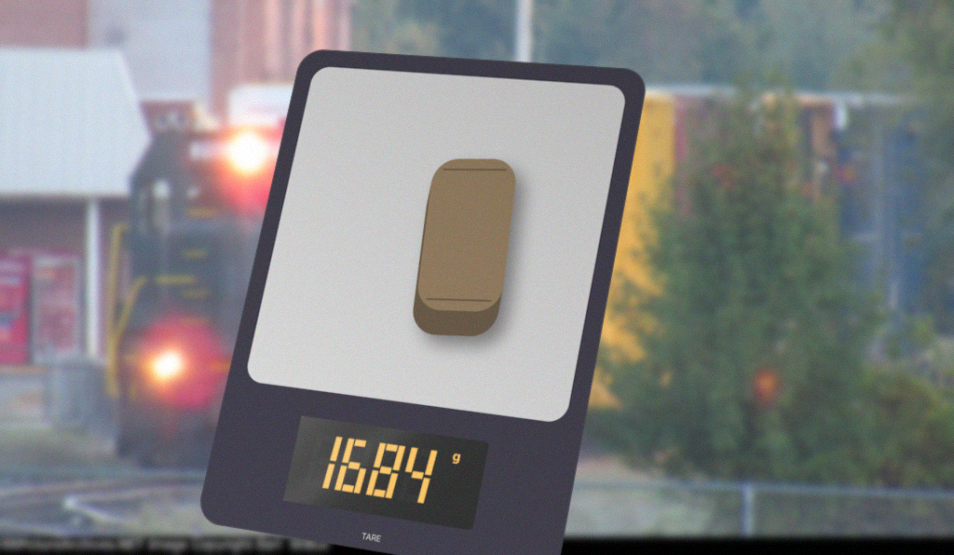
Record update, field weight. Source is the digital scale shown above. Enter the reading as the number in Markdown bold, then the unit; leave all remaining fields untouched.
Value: **1684** g
